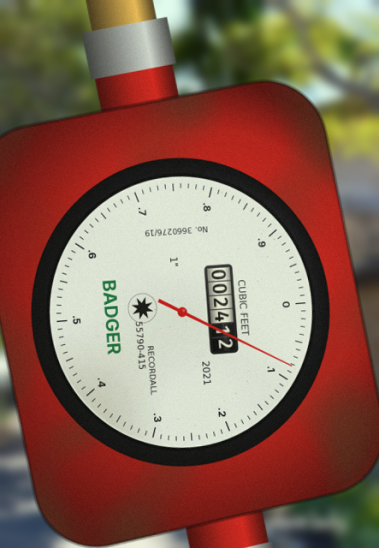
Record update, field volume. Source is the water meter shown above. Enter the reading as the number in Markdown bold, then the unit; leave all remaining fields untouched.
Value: **2412.08** ft³
